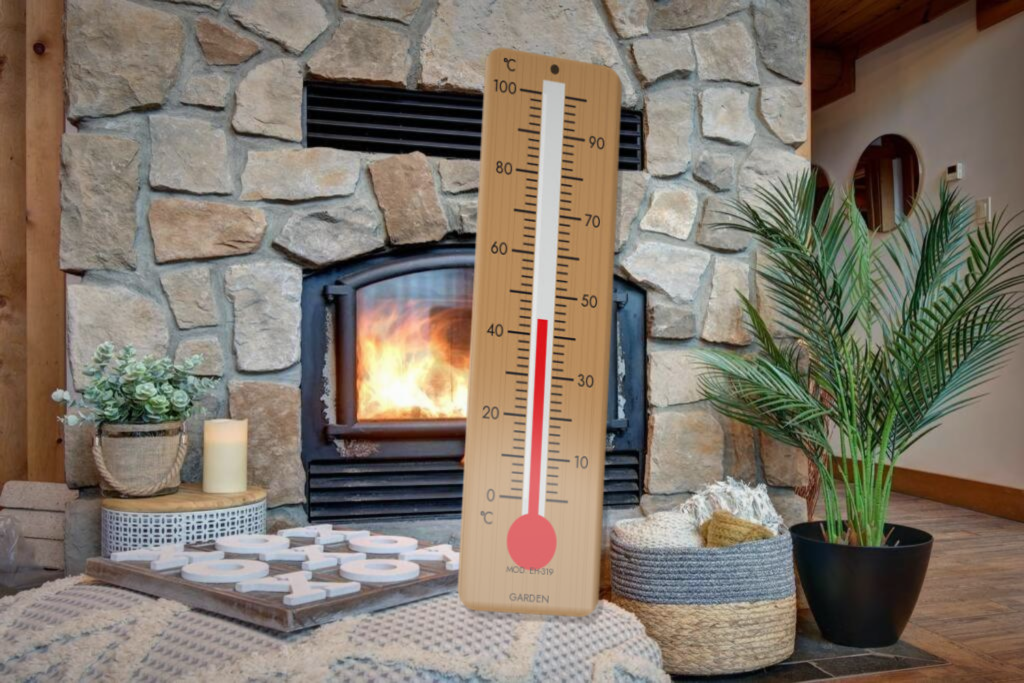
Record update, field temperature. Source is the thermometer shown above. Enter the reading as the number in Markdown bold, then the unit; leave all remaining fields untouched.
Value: **44** °C
